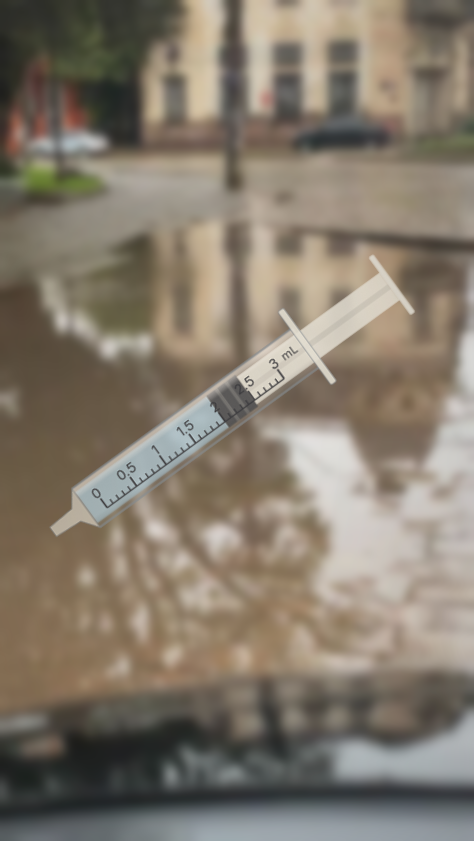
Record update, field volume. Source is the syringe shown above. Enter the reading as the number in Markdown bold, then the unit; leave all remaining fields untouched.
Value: **2** mL
